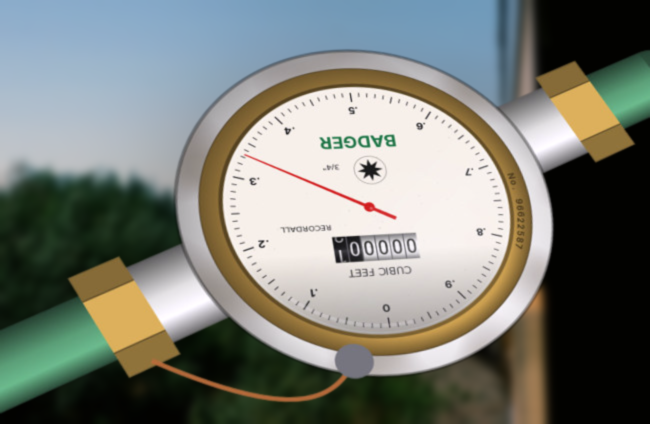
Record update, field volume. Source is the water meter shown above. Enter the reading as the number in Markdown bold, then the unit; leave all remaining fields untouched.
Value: **1.33** ft³
